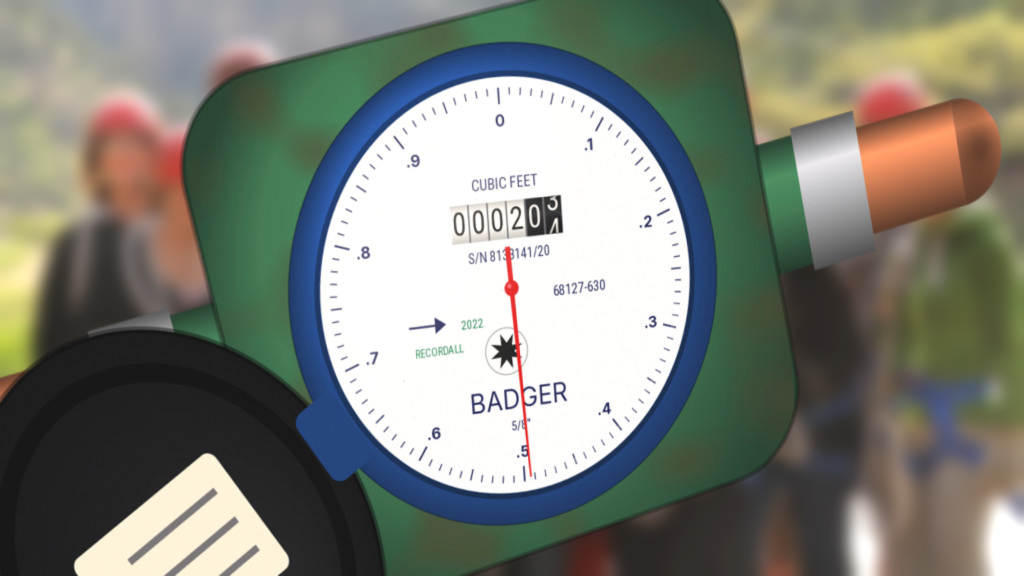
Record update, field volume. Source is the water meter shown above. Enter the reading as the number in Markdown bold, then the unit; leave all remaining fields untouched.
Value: **203.49** ft³
